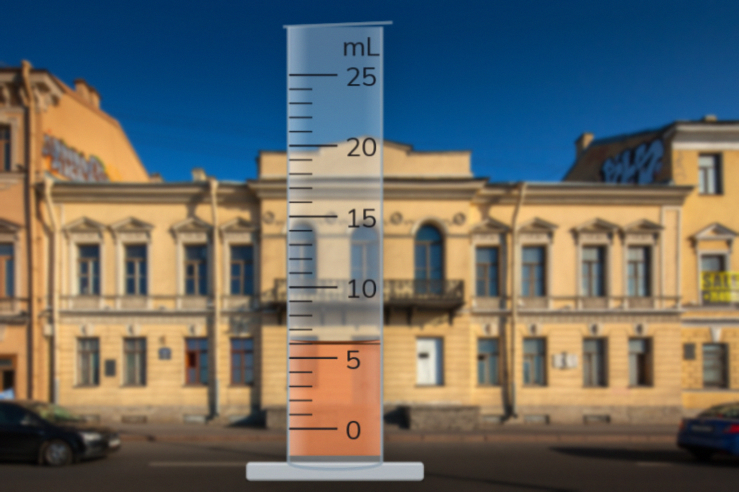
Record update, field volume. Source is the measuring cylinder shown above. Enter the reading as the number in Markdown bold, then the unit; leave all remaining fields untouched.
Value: **6** mL
